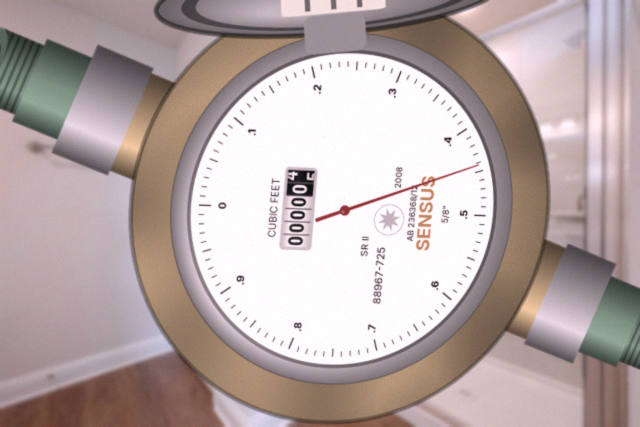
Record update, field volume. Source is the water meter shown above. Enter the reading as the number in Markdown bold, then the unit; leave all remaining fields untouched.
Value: **4.44** ft³
